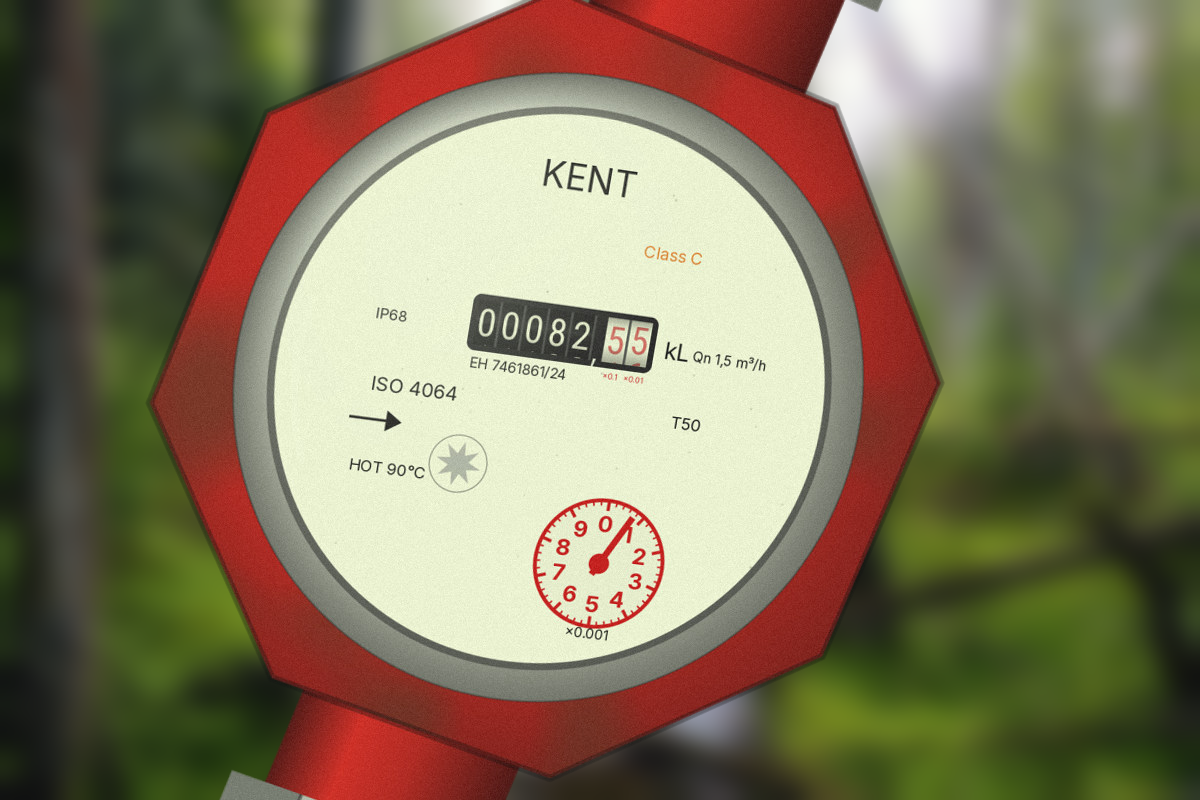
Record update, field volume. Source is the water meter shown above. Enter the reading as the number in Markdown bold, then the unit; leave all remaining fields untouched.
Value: **82.550** kL
